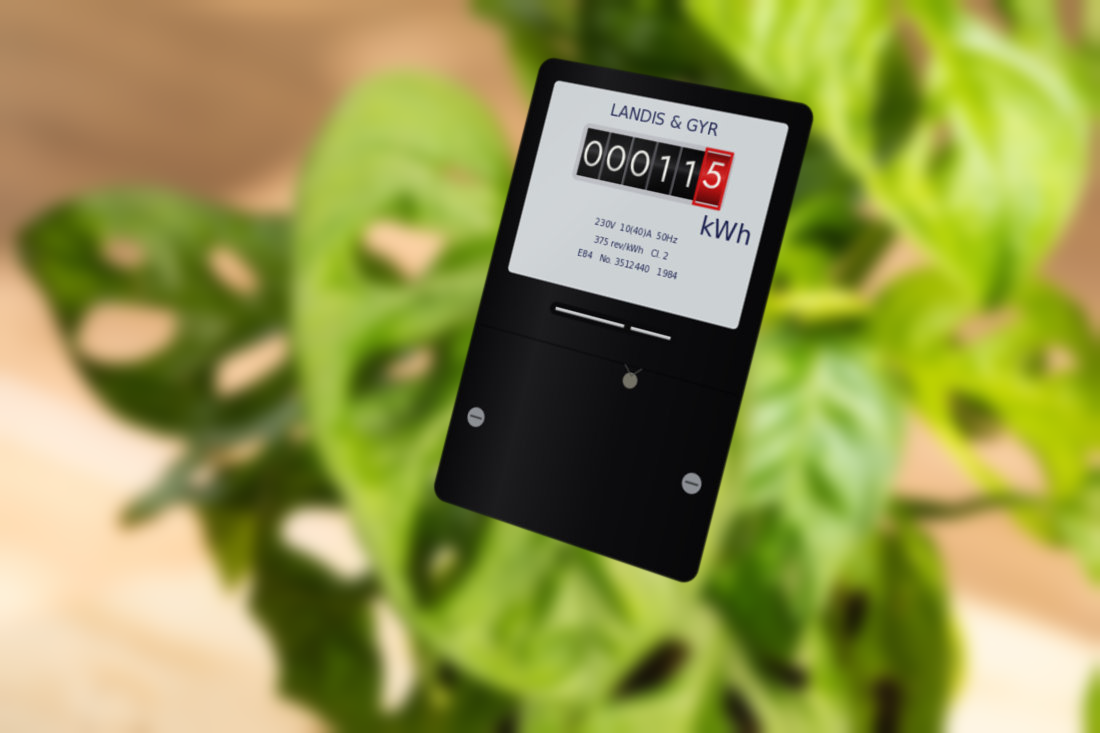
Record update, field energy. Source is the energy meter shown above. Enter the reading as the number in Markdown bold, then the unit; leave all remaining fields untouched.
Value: **11.5** kWh
